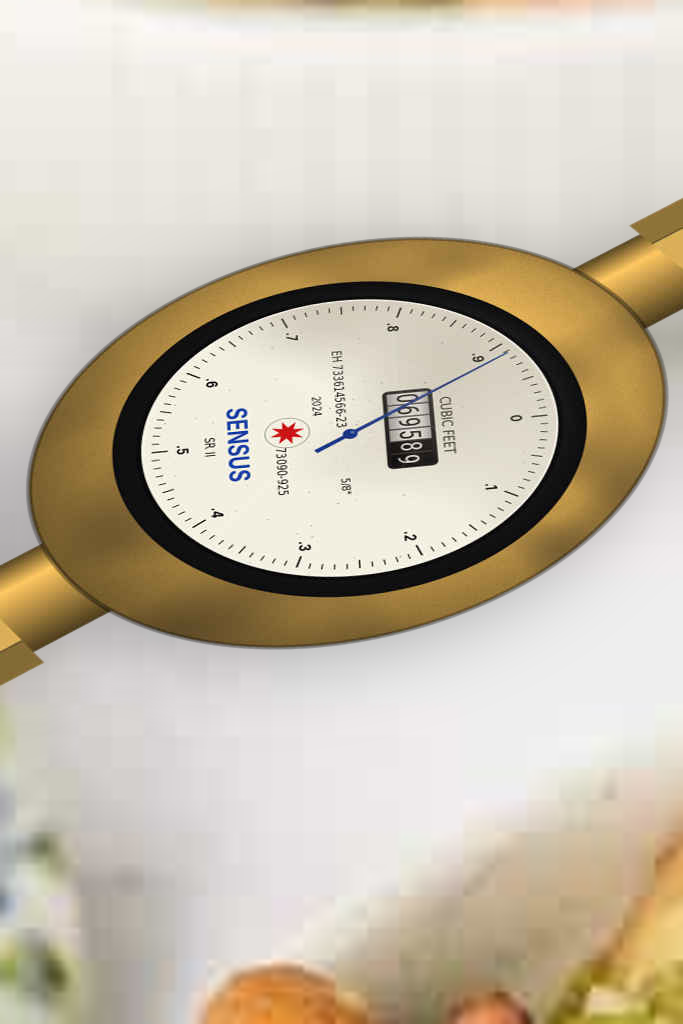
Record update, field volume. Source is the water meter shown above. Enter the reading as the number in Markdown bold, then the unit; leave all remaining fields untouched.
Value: **69588.91** ft³
